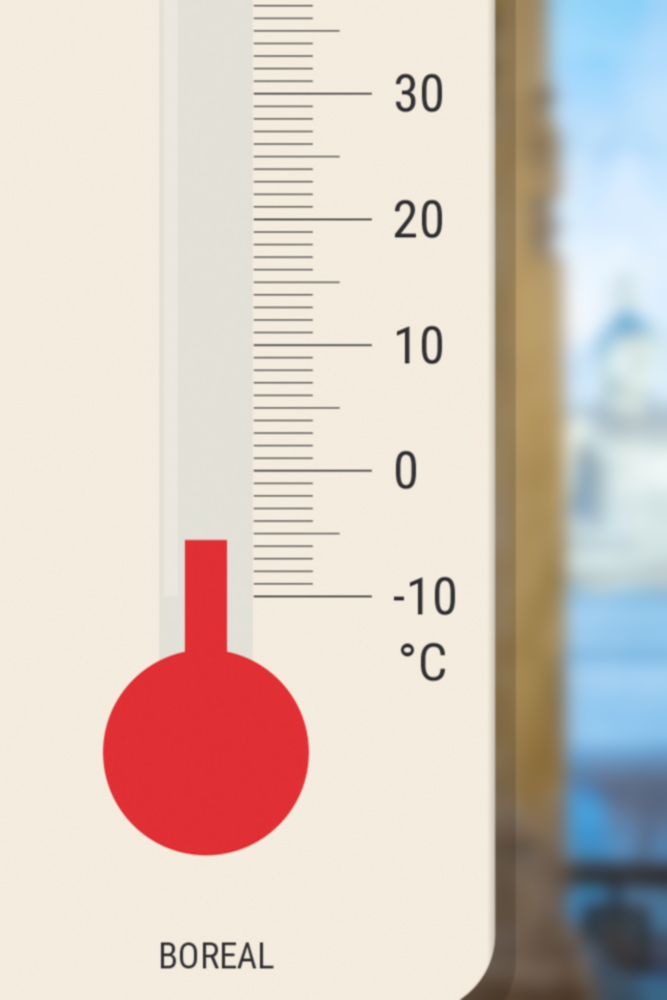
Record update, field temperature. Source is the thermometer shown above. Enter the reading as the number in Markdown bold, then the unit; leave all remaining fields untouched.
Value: **-5.5** °C
